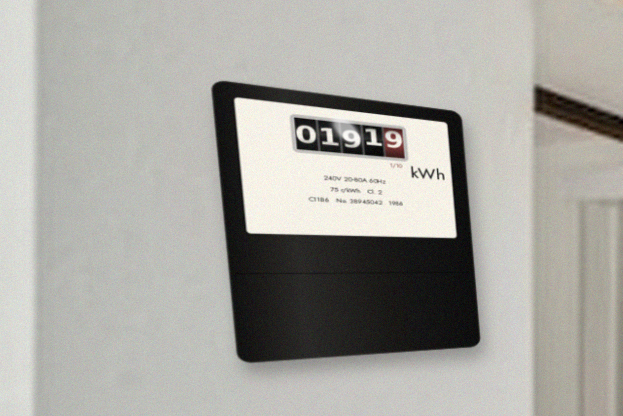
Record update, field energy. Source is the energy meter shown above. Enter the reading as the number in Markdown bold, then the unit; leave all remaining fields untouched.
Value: **191.9** kWh
